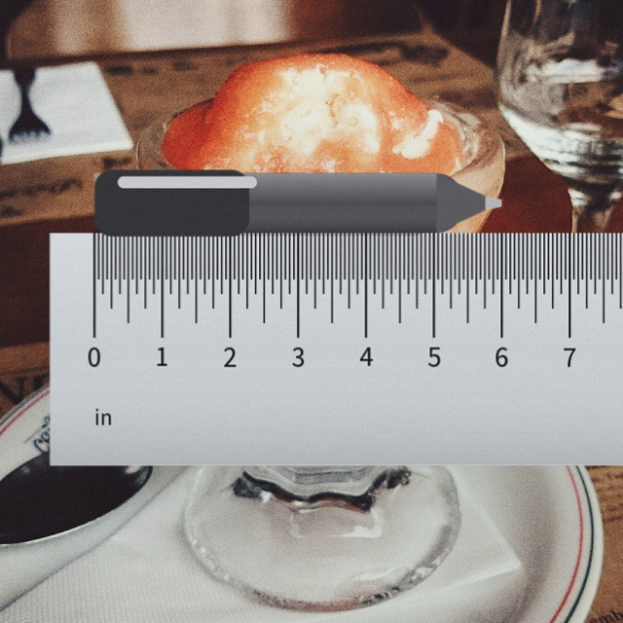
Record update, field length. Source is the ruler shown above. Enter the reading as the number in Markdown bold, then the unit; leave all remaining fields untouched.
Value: **6** in
